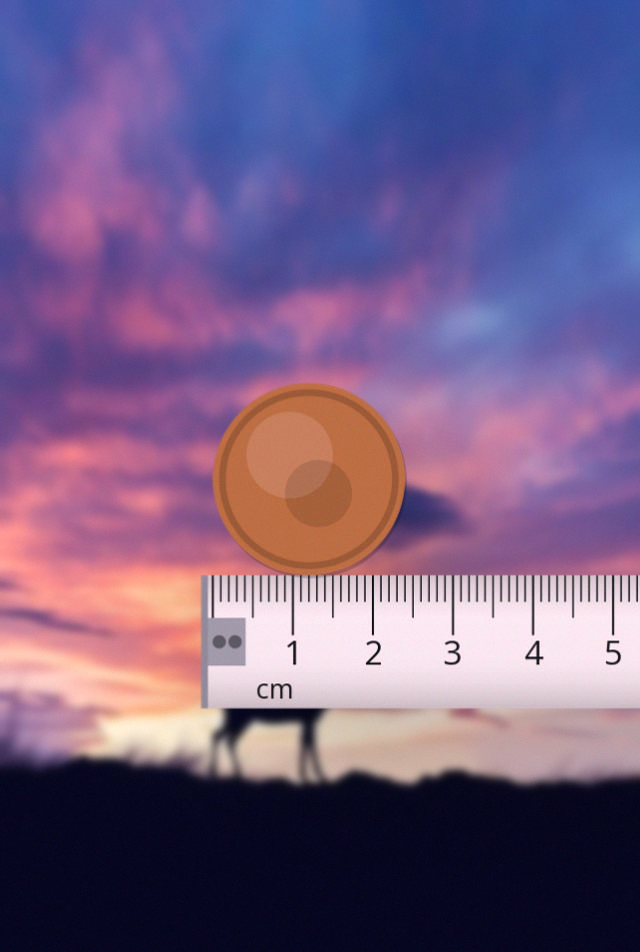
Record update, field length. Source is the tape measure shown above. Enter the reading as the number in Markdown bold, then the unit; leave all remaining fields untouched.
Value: **2.4** cm
